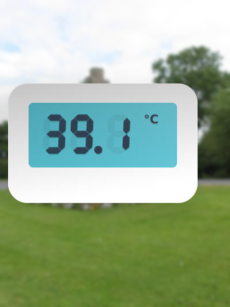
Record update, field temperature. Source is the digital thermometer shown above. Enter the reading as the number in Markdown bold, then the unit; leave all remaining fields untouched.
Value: **39.1** °C
